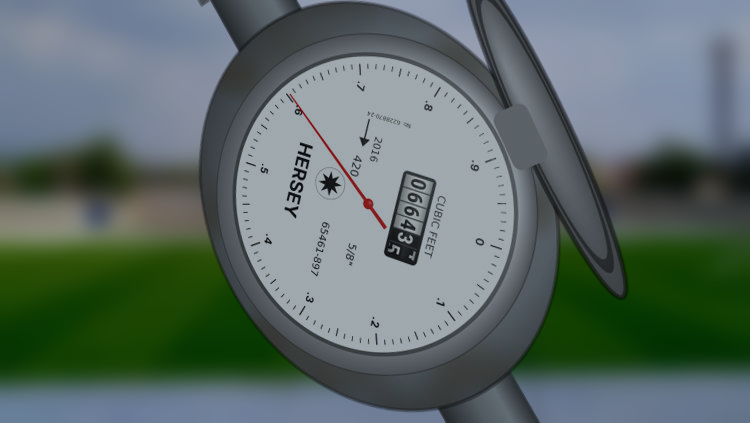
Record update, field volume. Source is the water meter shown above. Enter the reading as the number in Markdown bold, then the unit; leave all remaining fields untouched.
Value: **66434.60** ft³
